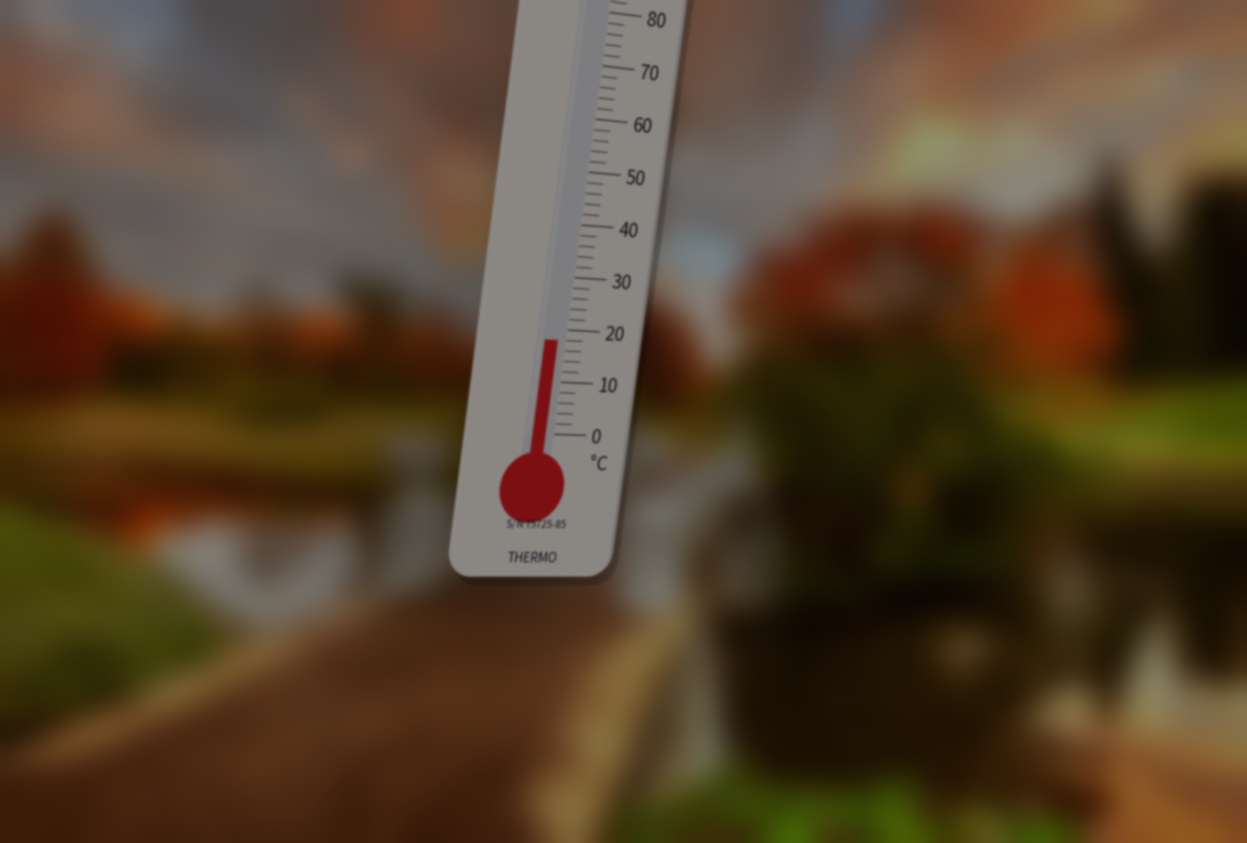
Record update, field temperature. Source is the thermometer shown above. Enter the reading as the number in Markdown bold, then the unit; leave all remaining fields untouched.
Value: **18** °C
